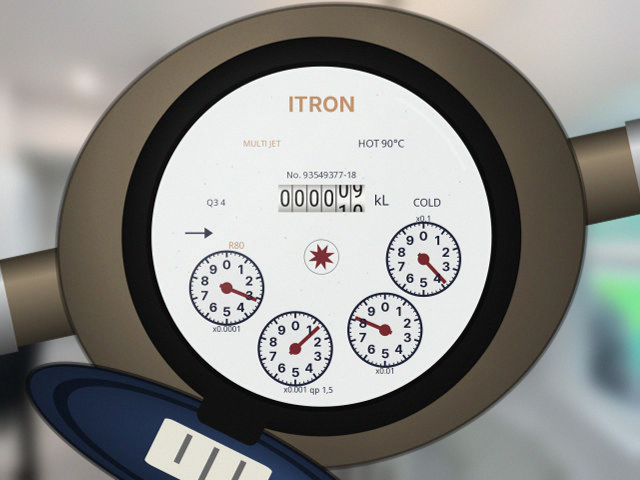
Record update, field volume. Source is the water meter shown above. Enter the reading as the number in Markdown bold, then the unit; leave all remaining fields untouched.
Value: **9.3813** kL
